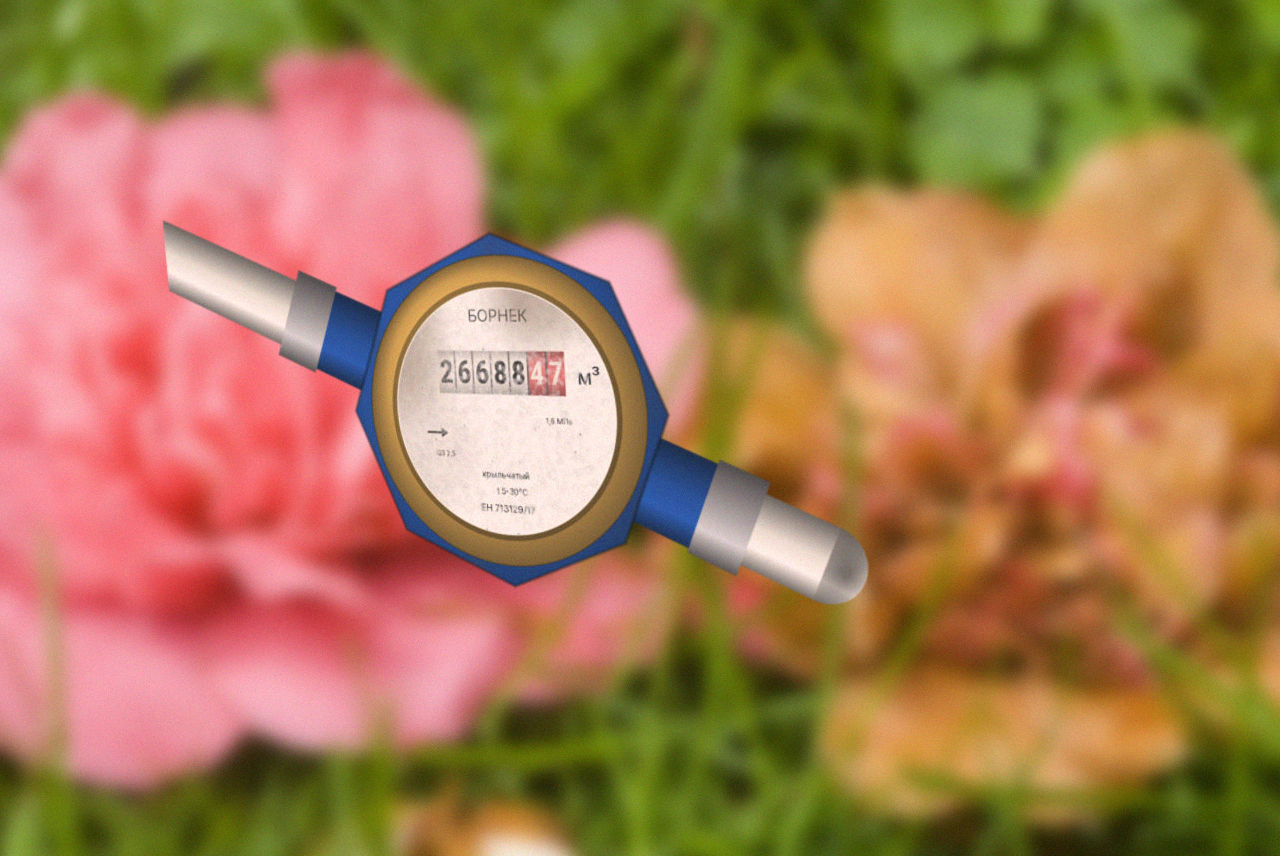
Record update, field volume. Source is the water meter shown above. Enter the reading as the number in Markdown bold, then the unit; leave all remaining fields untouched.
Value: **26688.47** m³
